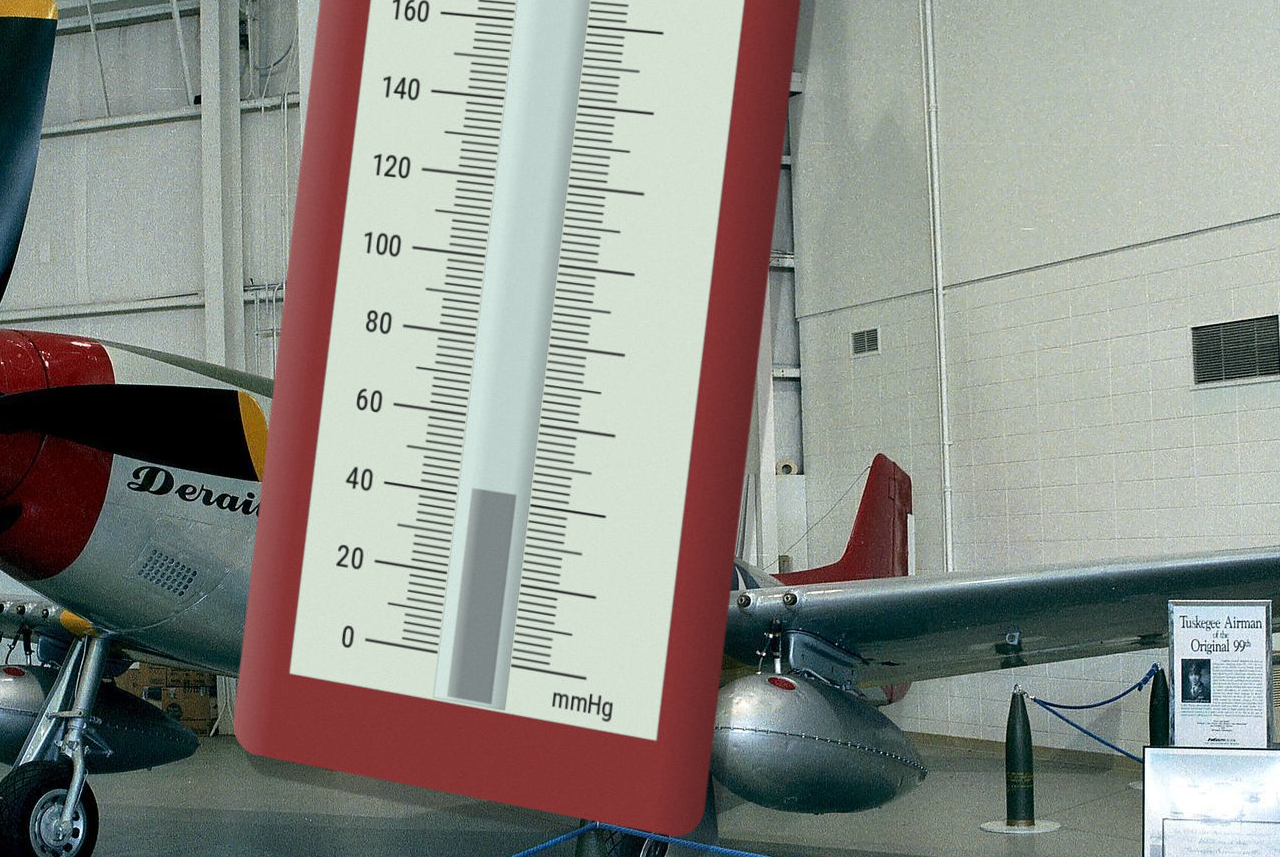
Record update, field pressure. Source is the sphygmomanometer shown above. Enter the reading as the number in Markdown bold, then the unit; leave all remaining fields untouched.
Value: **42** mmHg
